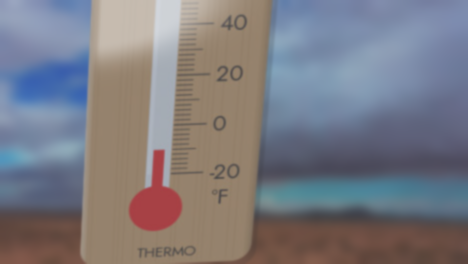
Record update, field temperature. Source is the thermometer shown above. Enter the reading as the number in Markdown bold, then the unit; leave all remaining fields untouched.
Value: **-10** °F
